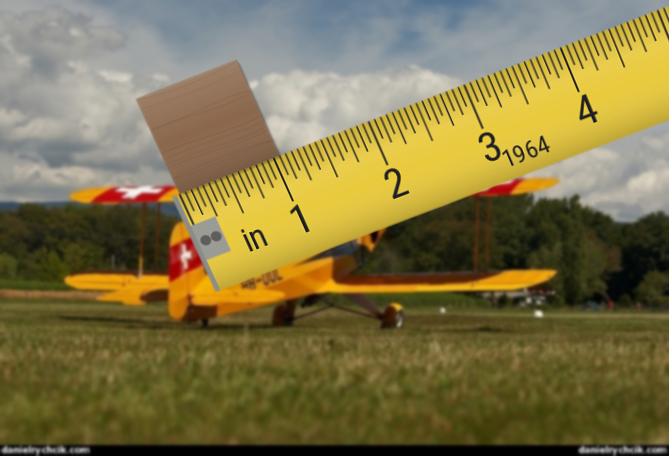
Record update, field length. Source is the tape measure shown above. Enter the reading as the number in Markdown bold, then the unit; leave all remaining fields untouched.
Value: **1.0625** in
